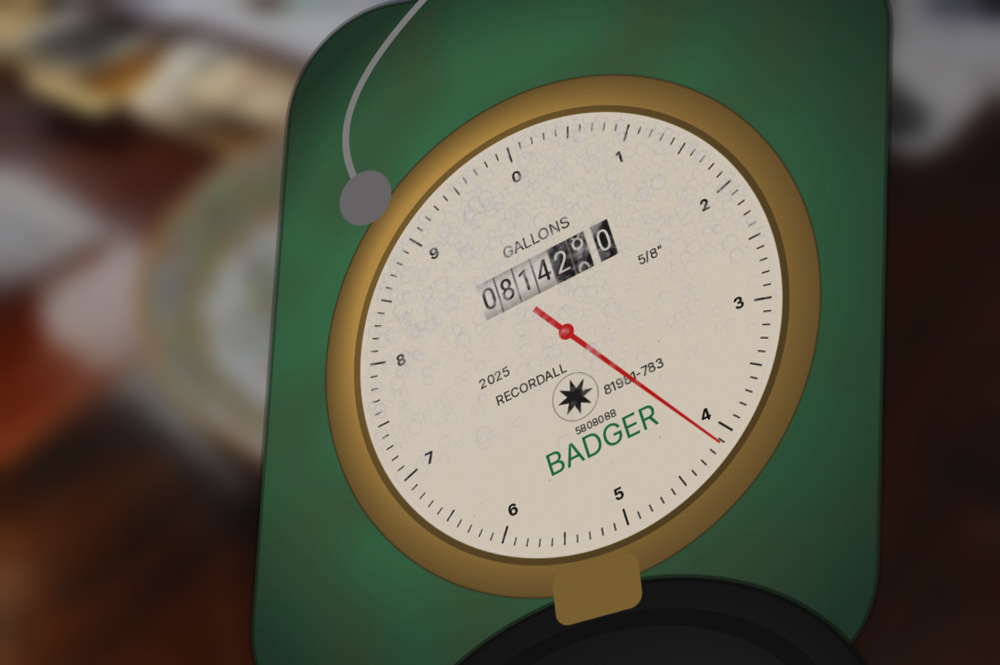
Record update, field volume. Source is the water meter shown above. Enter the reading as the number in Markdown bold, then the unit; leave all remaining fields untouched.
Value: **814284.1** gal
